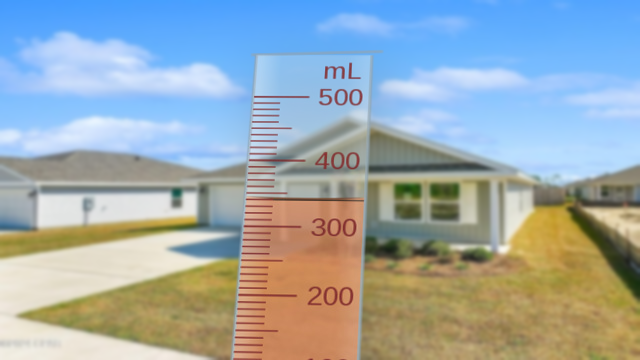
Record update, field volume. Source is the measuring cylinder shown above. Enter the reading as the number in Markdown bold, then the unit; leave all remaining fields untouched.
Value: **340** mL
